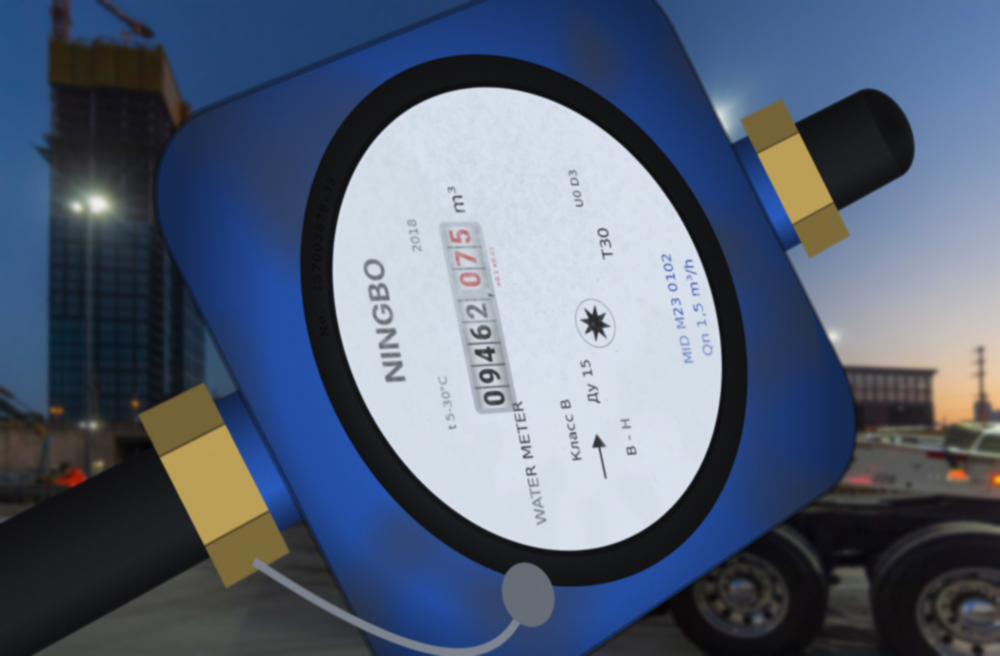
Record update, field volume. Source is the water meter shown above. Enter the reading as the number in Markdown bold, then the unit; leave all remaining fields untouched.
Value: **9462.075** m³
